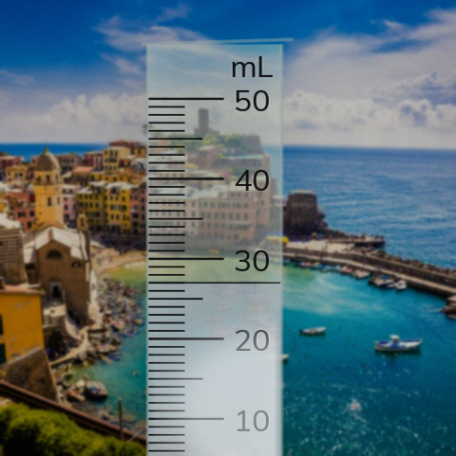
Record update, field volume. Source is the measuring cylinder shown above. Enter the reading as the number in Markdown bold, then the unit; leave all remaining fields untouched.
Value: **27** mL
